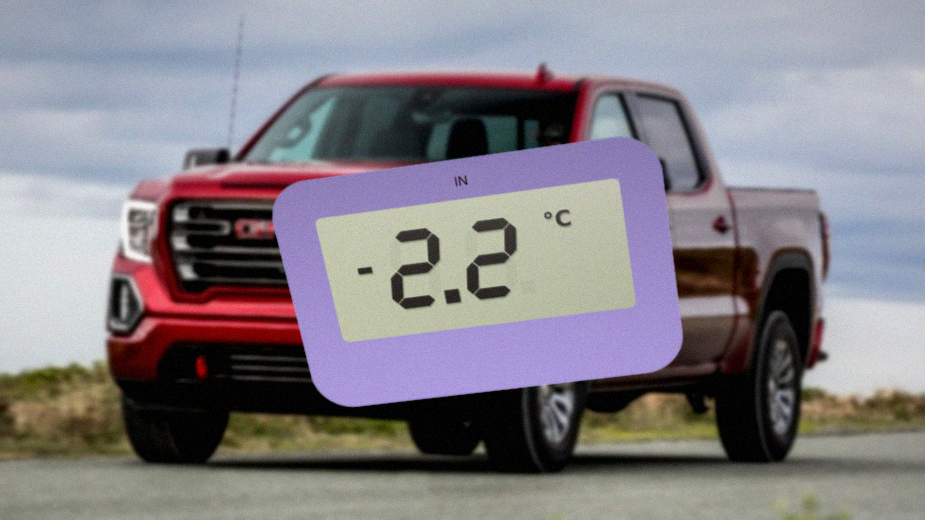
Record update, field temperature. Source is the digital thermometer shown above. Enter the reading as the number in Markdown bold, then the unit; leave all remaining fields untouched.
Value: **-2.2** °C
